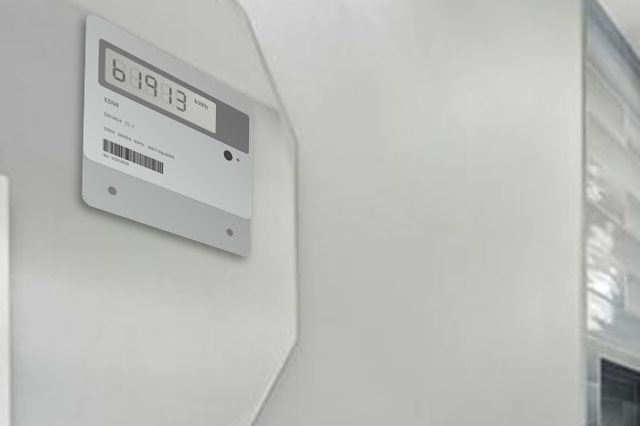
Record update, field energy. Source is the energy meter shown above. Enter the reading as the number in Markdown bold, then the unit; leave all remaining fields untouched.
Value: **61913** kWh
